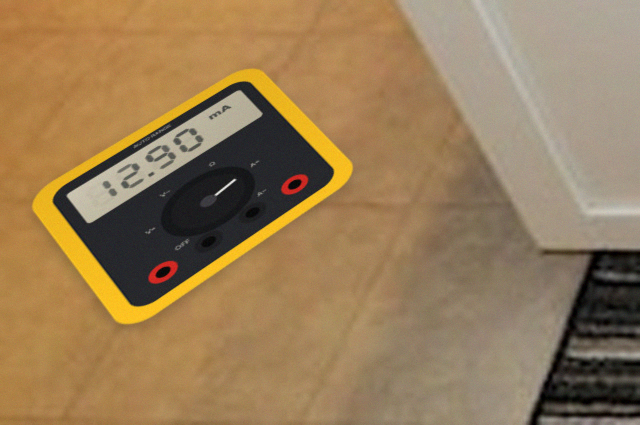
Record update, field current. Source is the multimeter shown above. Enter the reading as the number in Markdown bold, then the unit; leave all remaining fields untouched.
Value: **12.90** mA
